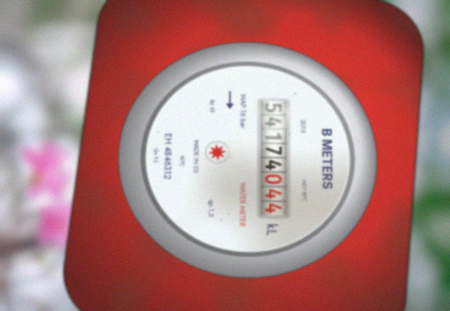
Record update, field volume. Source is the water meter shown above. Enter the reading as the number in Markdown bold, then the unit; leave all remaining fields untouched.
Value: **54174.044** kL
